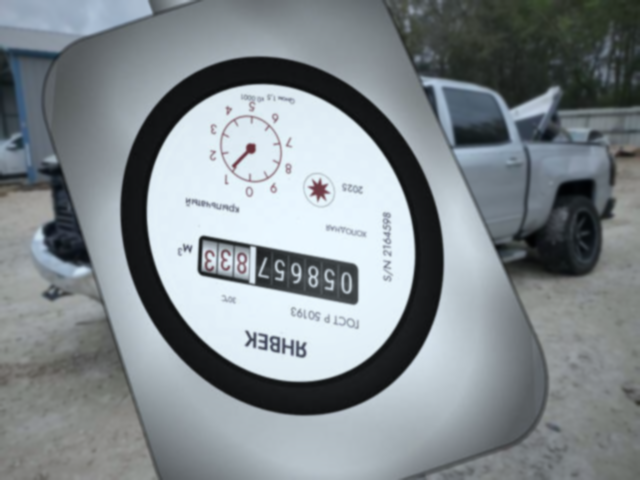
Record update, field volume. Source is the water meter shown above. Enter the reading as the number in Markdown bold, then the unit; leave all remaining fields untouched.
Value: **58657.8331** m³
